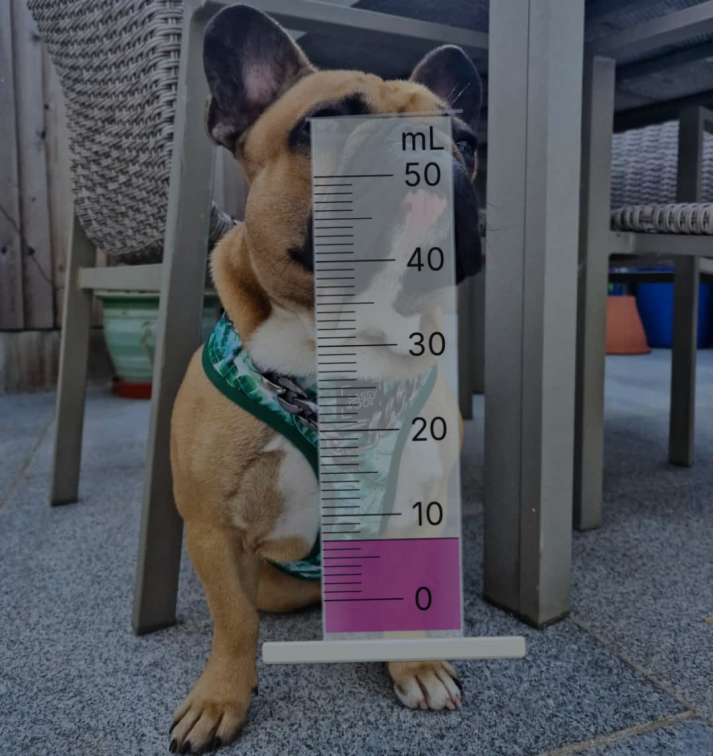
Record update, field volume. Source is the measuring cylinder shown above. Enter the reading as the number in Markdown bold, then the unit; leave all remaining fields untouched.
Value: **7** mL
